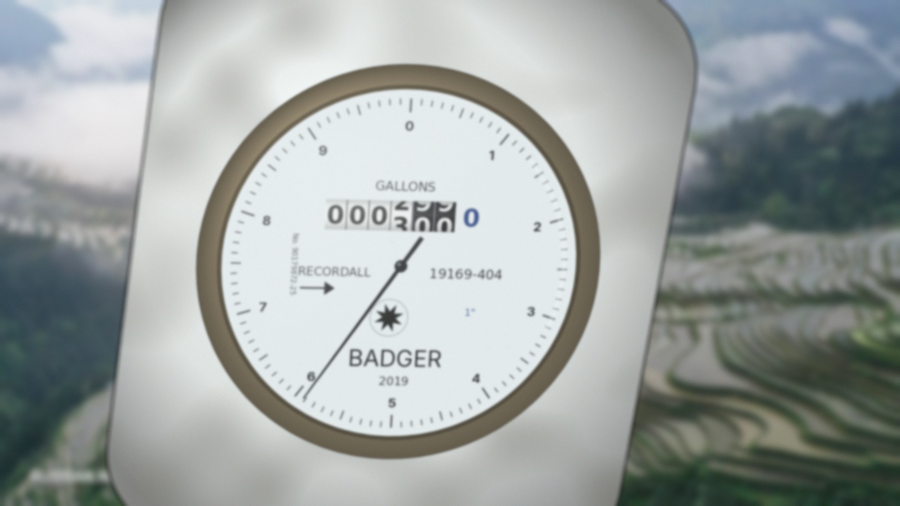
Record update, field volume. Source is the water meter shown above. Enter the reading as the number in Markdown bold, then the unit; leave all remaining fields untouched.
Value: **2995.9** gal
